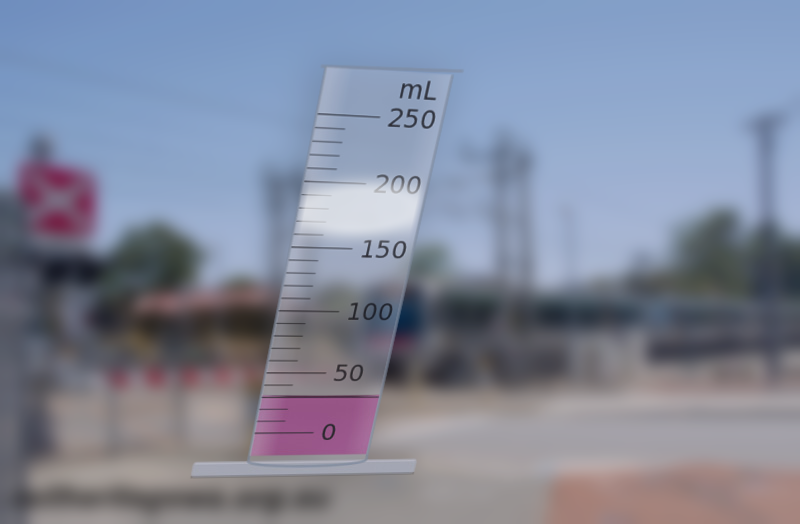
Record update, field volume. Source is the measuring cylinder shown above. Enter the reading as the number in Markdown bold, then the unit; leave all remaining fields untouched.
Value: **30** mL
